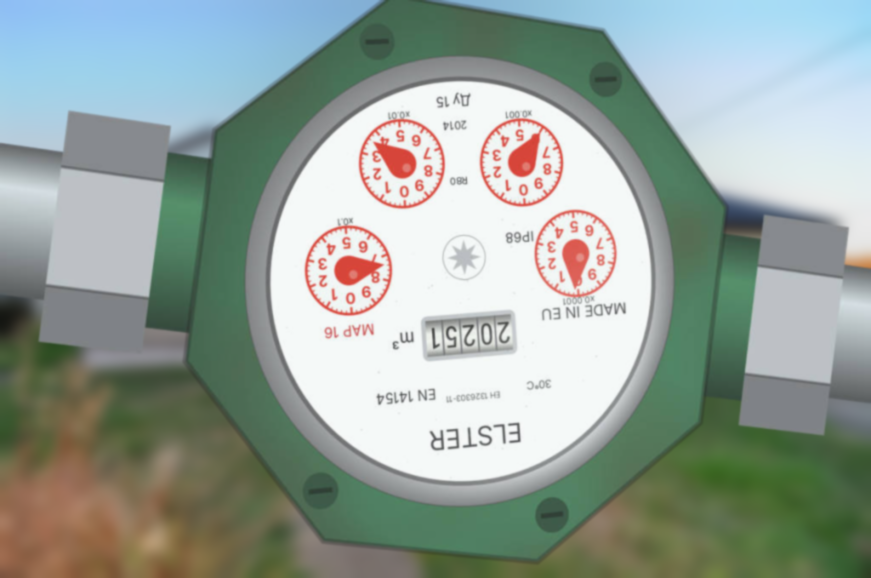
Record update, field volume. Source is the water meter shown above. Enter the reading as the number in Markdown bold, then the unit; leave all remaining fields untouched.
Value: **20251.7360** m³
